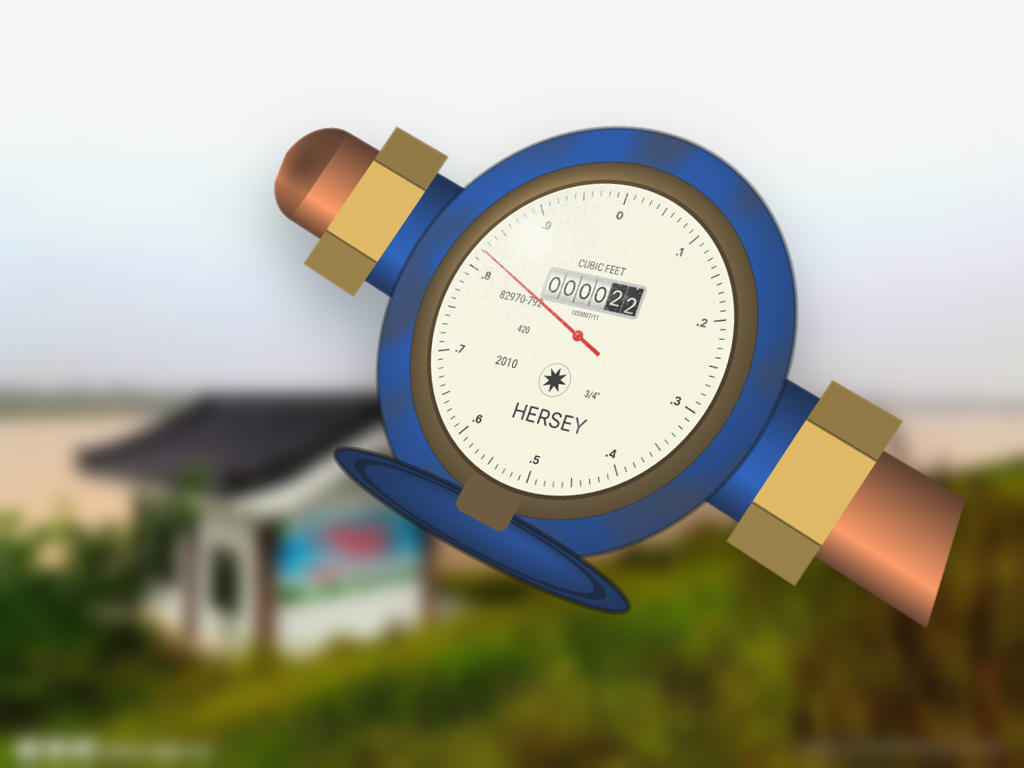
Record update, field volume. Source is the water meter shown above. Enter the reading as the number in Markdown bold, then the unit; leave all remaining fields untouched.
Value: **21.82** ft³
